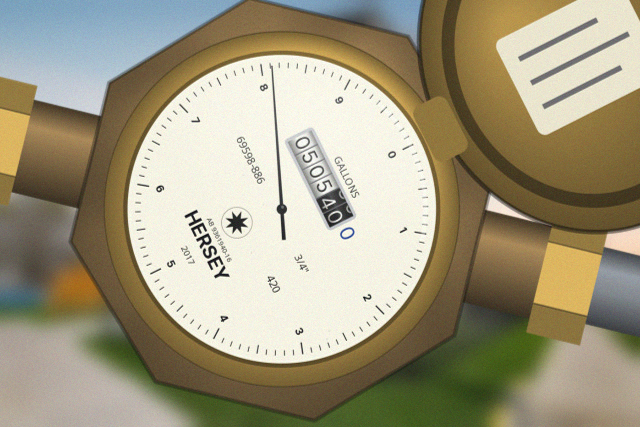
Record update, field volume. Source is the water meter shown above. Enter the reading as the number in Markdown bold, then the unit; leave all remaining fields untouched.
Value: **505398.1** gal
